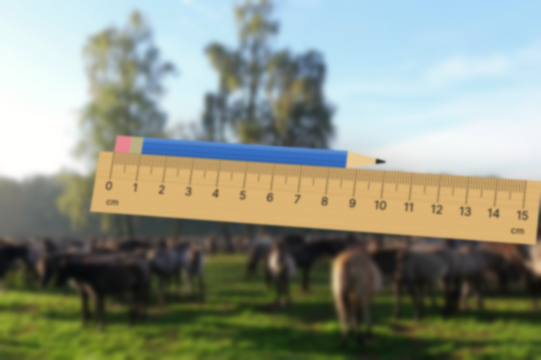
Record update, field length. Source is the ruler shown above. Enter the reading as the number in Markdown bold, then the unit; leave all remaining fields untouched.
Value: **10** cm
